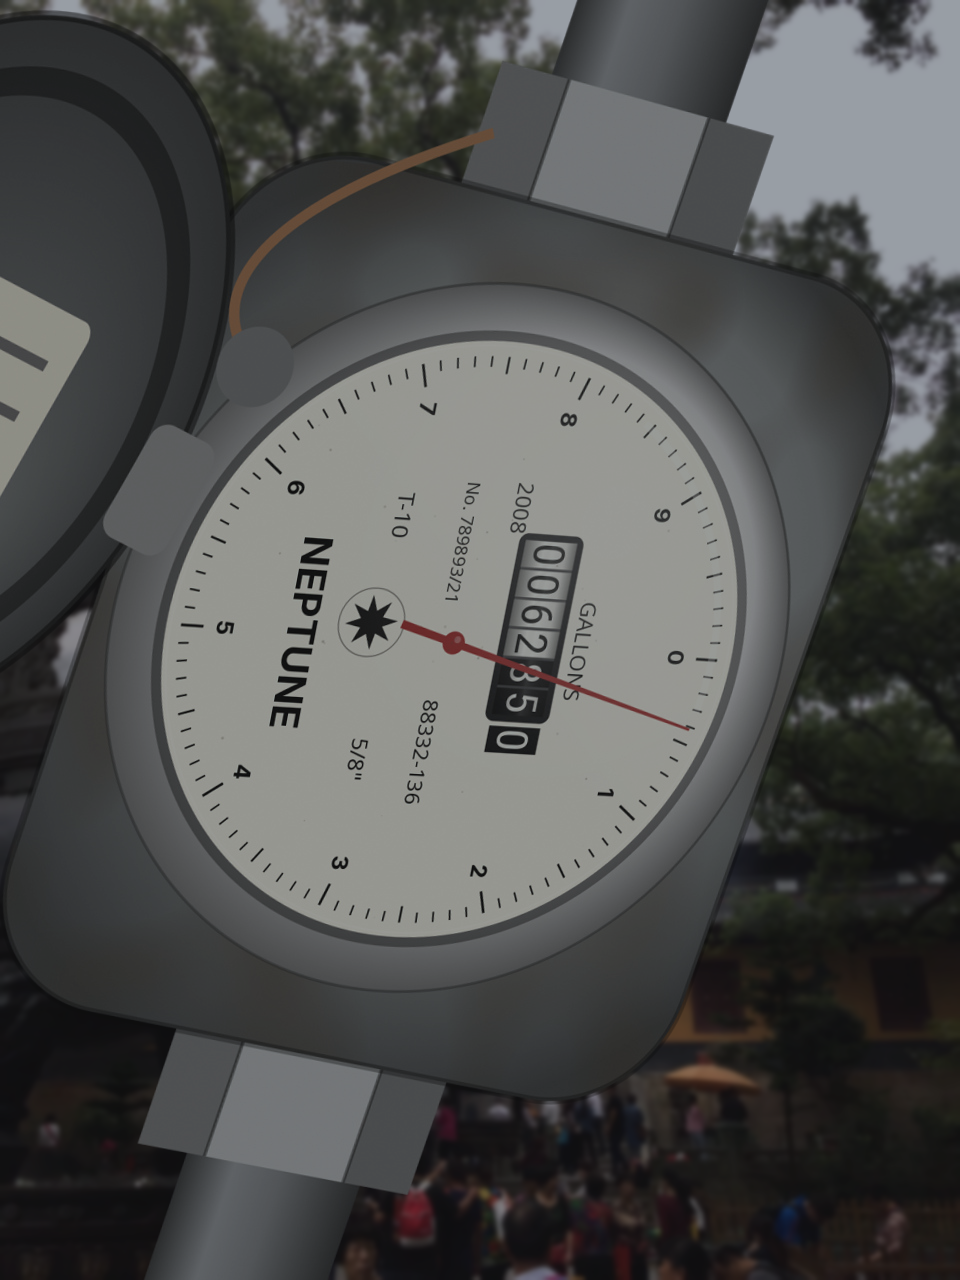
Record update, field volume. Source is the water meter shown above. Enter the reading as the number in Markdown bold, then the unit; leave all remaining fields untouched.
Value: **62850.4** gal
